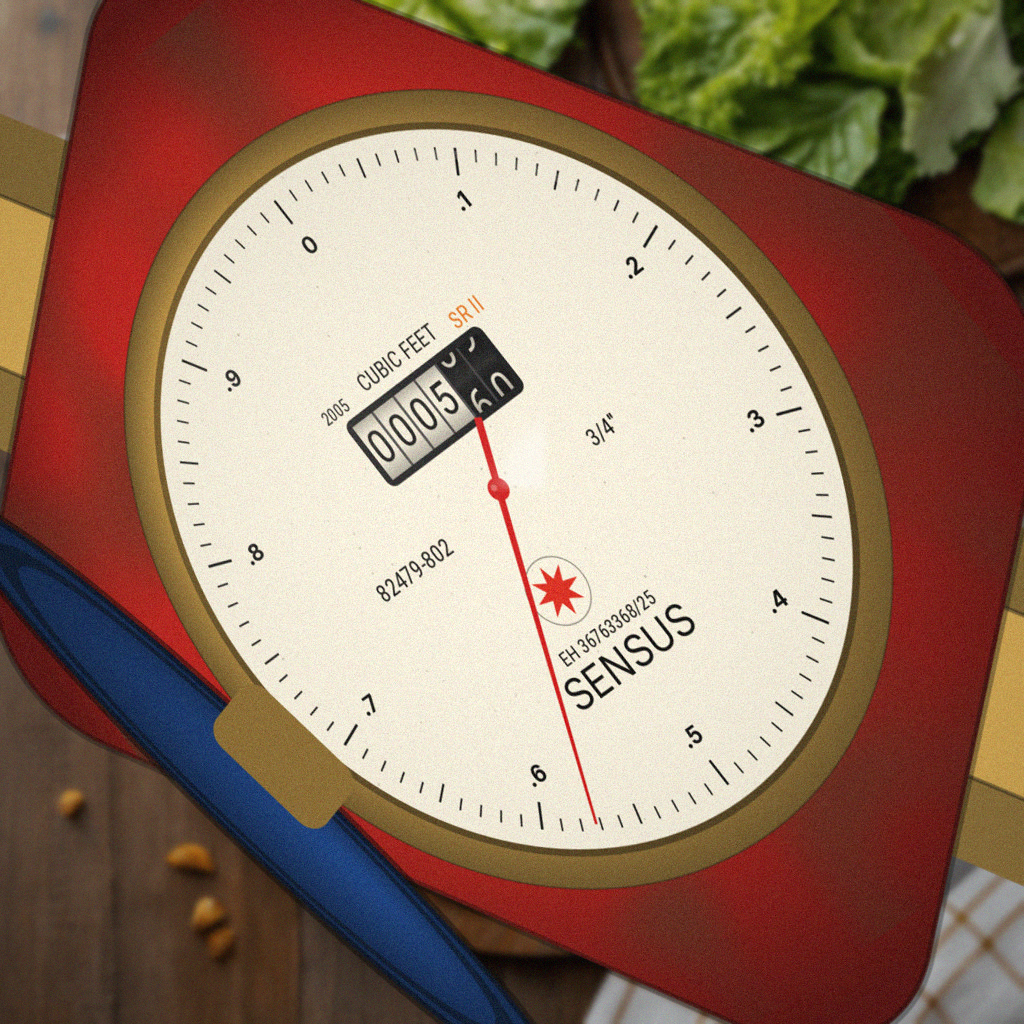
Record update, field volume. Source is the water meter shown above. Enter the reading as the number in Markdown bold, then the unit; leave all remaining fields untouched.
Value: **559.57** ft³
